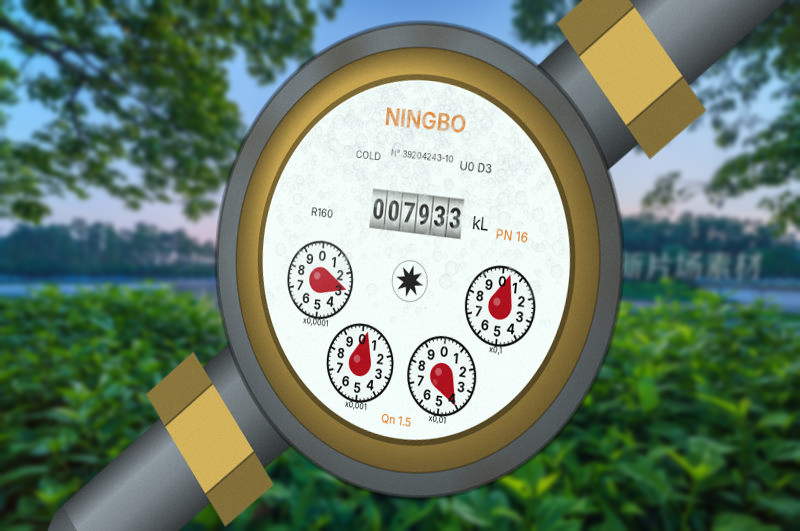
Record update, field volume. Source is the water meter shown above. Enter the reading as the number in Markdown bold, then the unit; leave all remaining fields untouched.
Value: **7933.0402** kL
